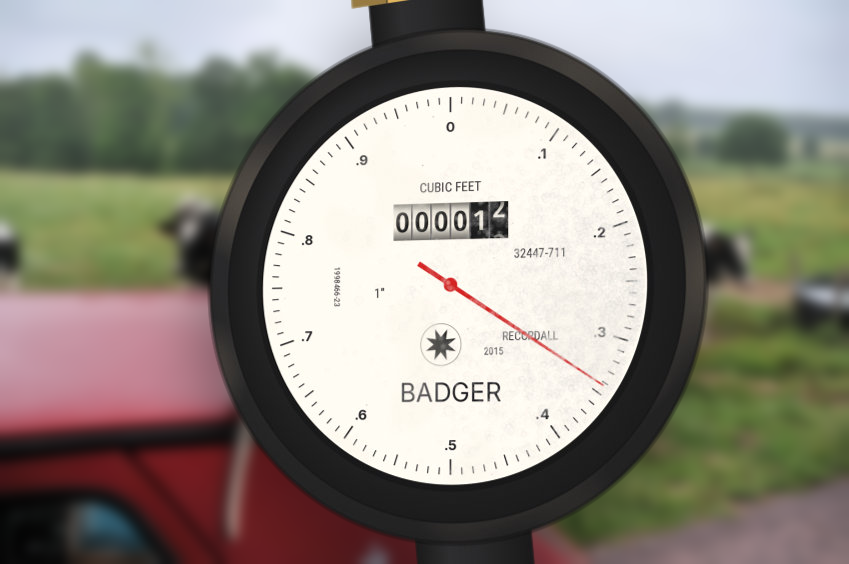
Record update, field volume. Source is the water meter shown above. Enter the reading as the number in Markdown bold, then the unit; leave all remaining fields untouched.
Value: **12.34** ft³
